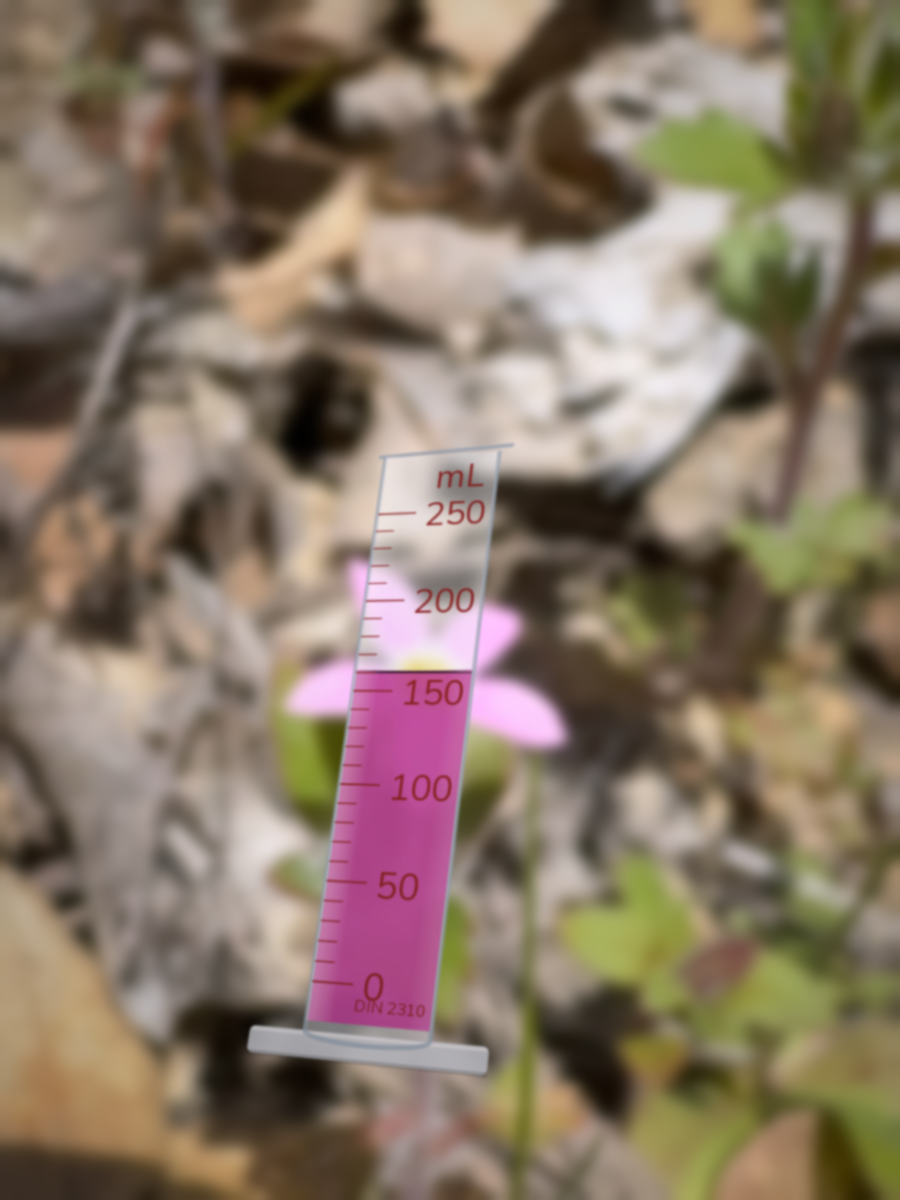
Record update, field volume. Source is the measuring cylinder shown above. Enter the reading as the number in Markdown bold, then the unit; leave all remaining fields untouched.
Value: **160** mL
